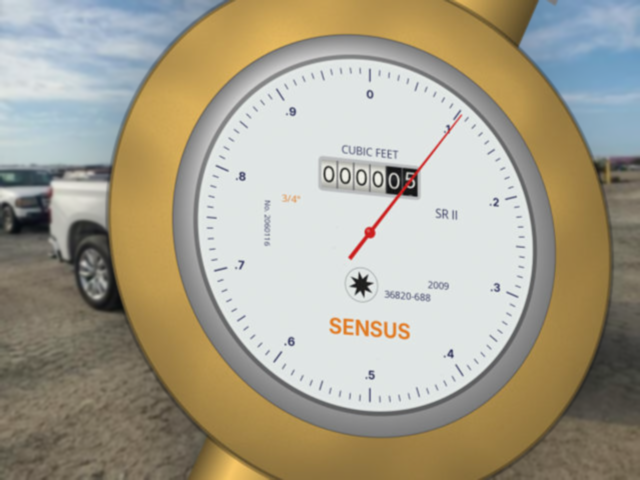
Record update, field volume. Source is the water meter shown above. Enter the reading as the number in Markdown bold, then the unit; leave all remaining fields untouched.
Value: **5.10** ft³
